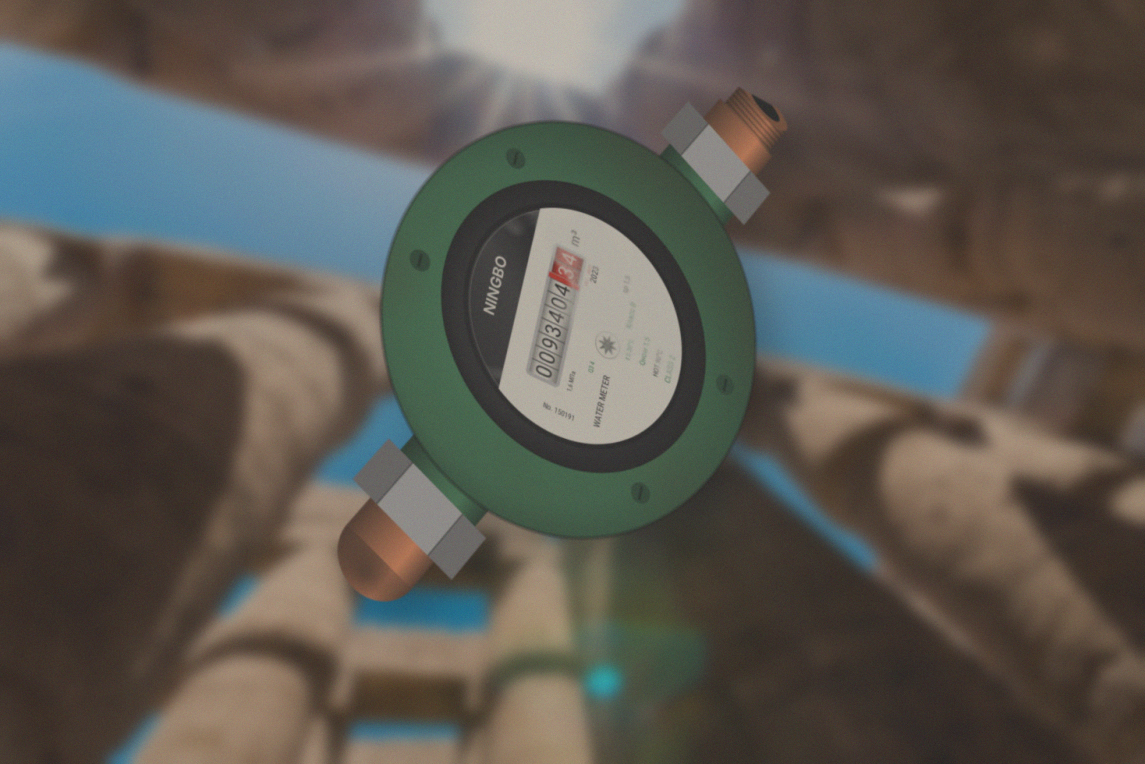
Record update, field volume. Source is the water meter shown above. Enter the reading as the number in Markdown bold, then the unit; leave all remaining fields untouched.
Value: **93404.34** m³
